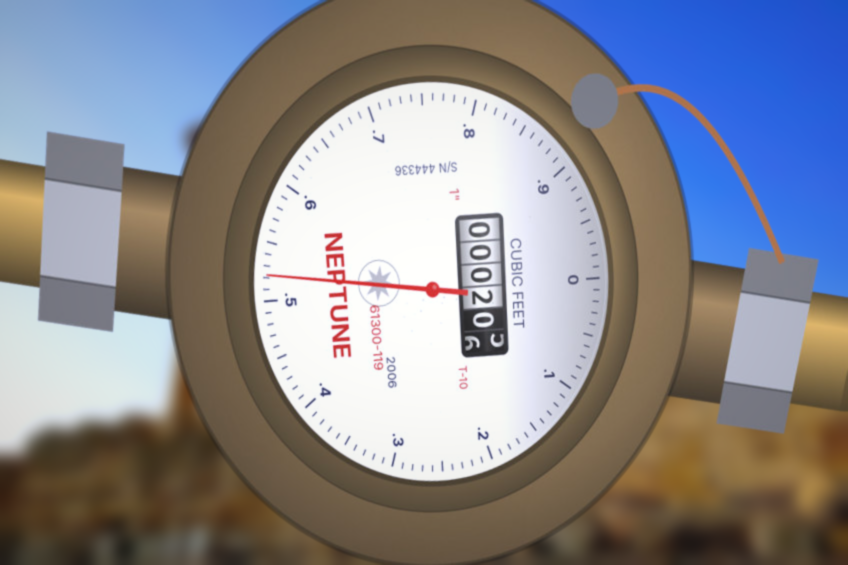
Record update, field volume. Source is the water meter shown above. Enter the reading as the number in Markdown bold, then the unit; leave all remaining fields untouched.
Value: **205.52** ft³
